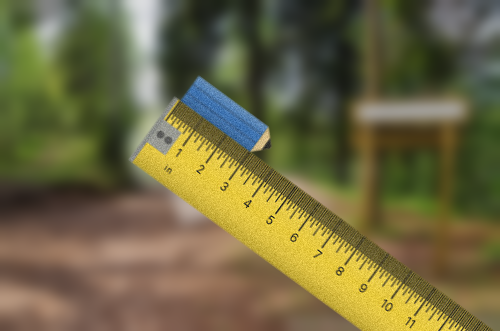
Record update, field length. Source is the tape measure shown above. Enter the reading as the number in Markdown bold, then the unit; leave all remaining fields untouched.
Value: **3.5** in
